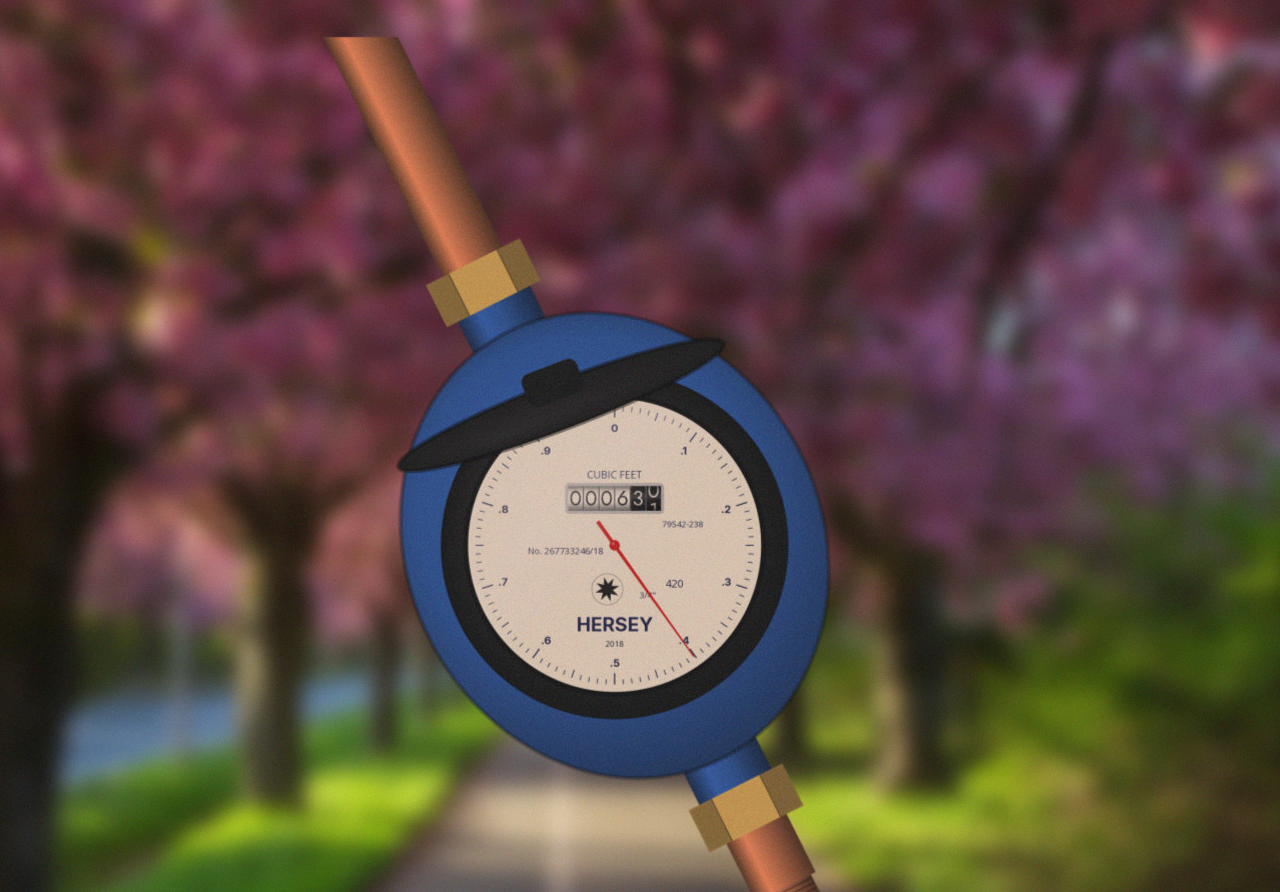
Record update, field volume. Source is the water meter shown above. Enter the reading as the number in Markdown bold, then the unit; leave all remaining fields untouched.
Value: **630.40** ft³
